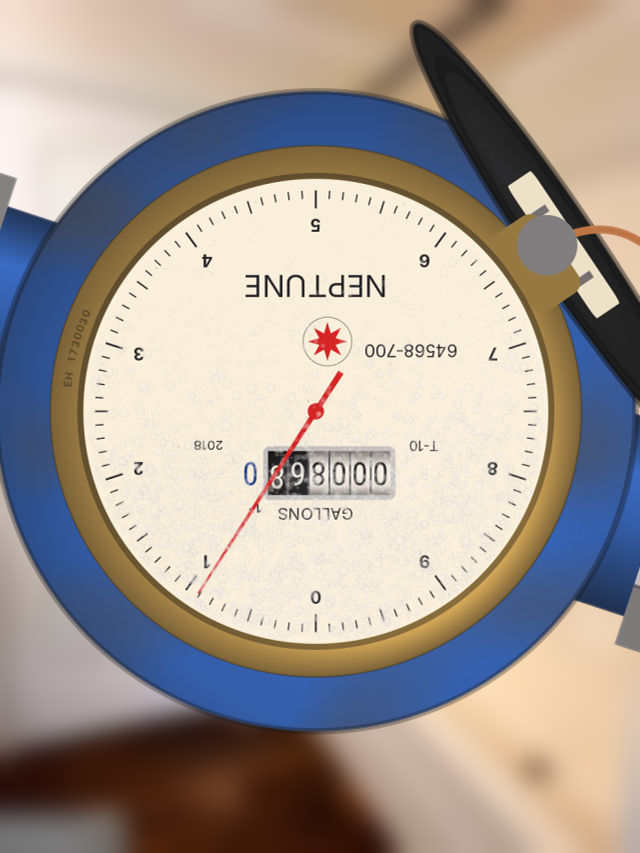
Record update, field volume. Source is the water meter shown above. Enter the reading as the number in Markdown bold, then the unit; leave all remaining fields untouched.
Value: **8680.9** gal
